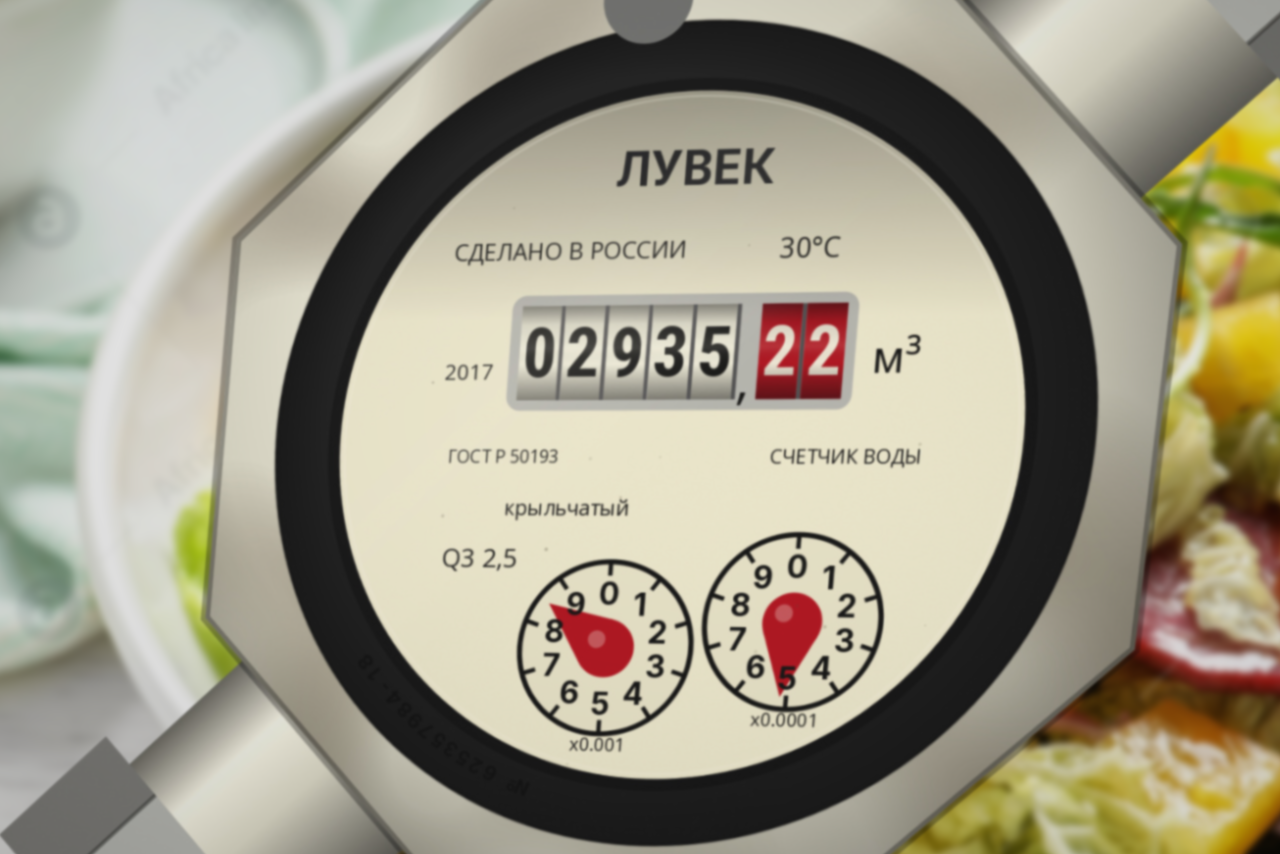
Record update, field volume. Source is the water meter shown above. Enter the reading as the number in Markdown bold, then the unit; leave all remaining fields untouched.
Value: **2935.2285** m³
